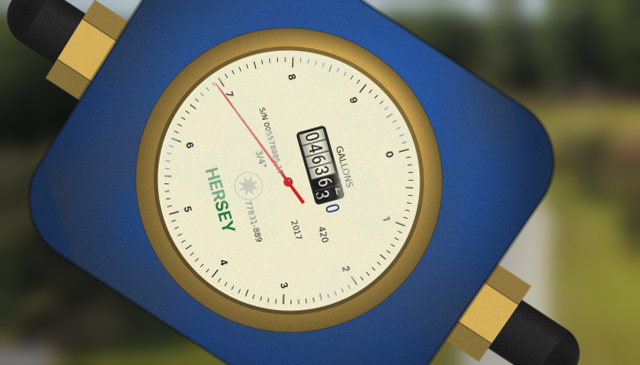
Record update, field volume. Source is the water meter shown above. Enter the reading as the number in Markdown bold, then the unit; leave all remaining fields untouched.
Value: **463626.9** gal
